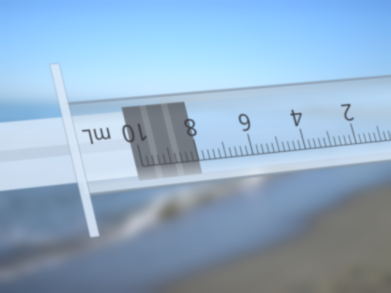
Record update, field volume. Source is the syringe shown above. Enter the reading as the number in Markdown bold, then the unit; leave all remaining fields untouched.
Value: **8** mL
